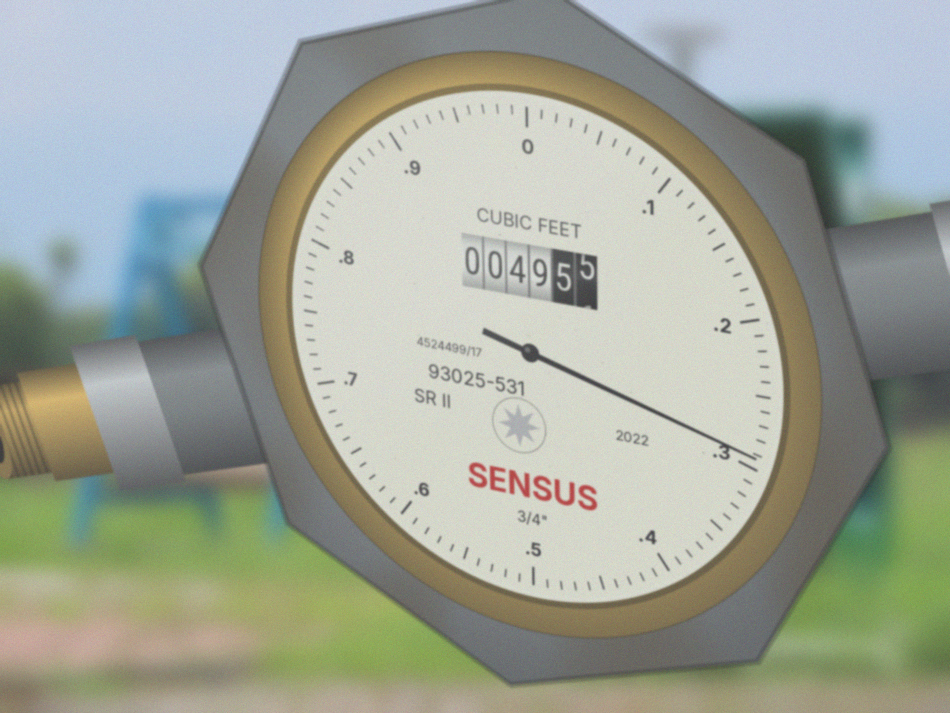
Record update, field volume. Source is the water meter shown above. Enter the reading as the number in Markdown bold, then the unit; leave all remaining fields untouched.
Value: **4955.29** ft³
